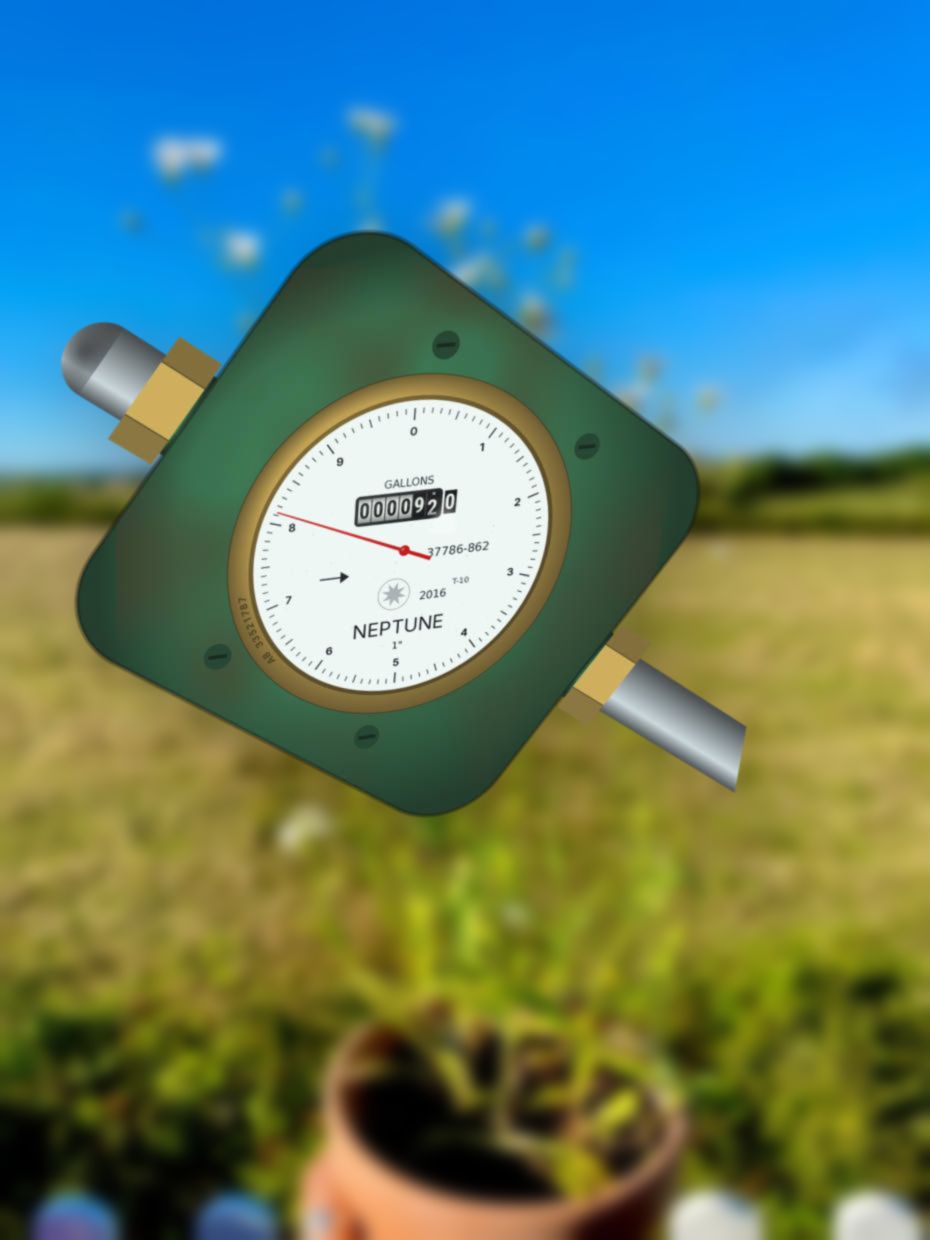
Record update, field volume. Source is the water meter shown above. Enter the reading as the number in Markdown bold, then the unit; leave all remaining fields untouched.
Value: **918.1** gal
